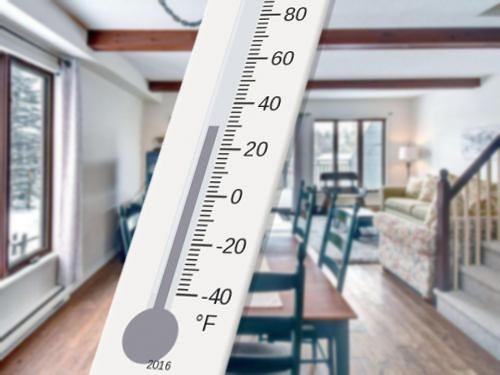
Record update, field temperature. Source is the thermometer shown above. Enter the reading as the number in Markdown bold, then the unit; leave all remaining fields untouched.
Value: **30** °F
